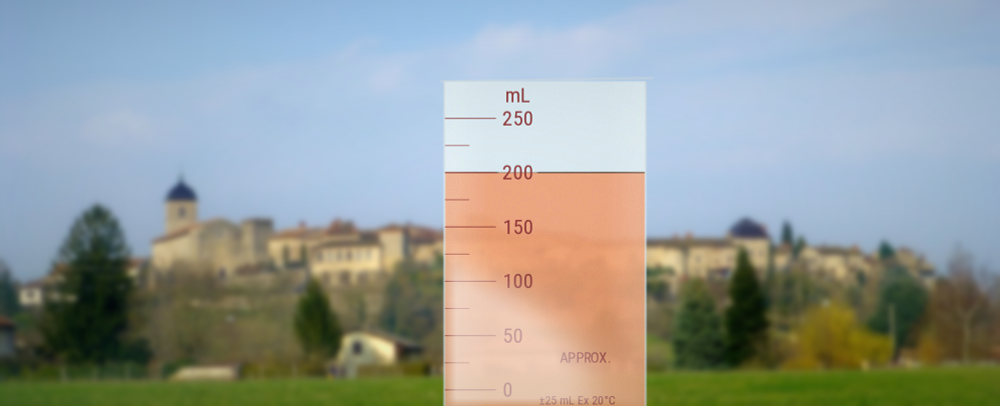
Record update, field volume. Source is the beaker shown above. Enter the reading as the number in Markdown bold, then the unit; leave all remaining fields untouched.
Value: **200** mL
